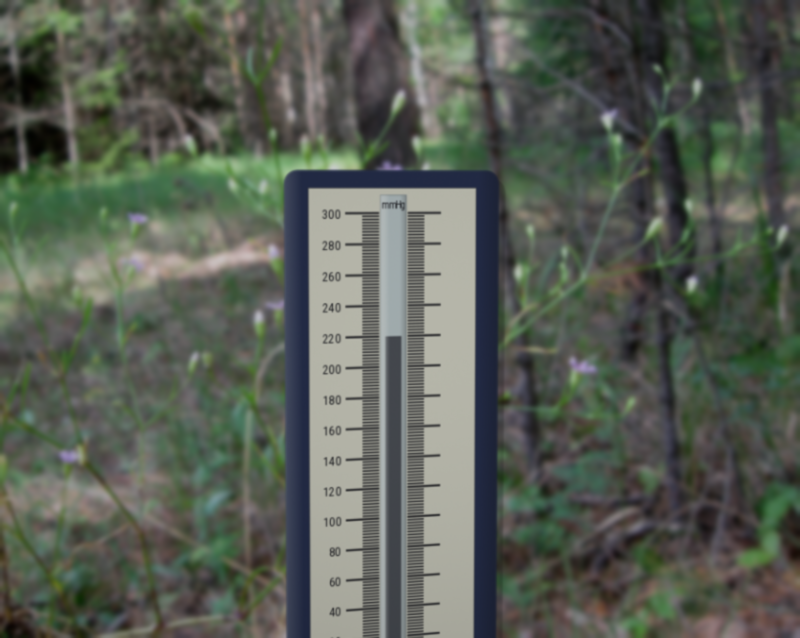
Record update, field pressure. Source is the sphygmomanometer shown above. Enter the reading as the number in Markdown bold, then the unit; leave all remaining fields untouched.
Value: **220** mmHg
